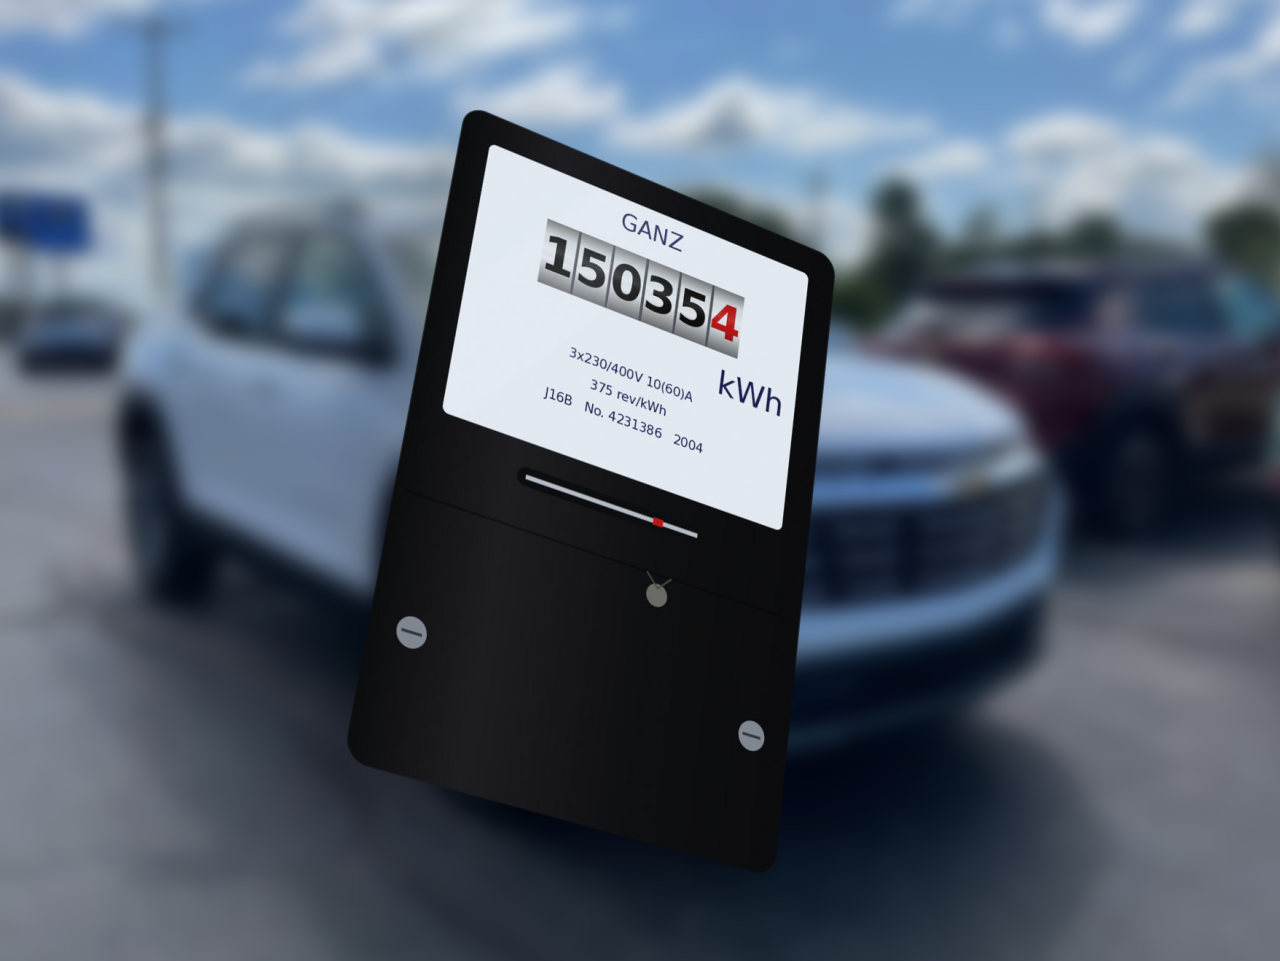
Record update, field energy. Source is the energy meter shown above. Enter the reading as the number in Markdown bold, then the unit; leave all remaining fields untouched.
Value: **15035.4** kWh
